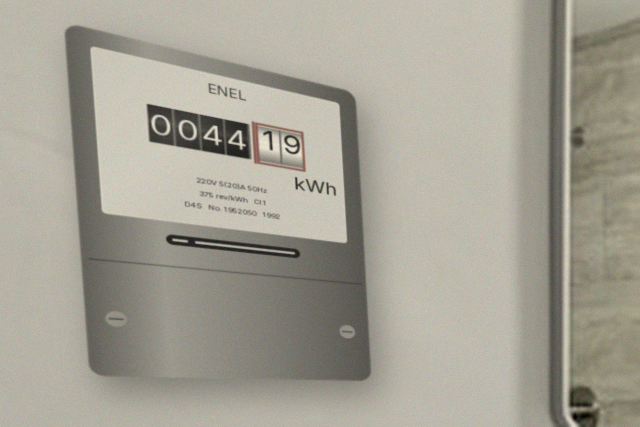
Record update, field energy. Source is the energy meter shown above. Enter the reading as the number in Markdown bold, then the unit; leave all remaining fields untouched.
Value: **44.19** kWh
